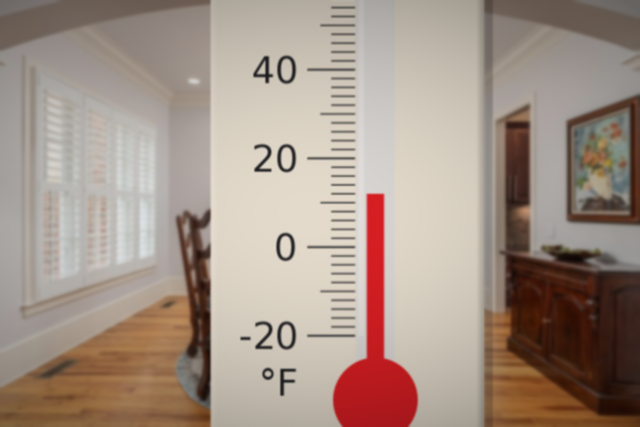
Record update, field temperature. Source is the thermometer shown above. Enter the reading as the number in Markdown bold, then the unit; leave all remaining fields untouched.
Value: **12** °F
